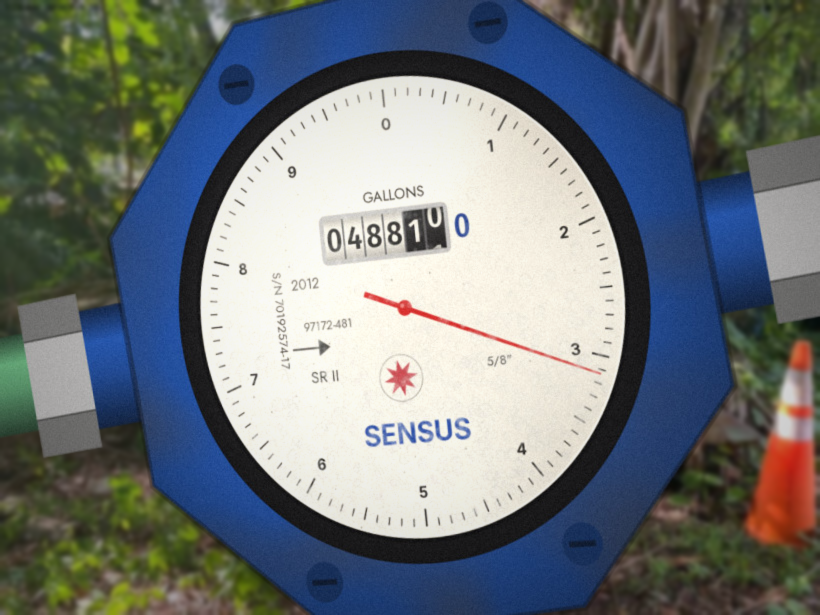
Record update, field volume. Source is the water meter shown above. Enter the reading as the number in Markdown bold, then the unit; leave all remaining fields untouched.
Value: **488103.1** gal
